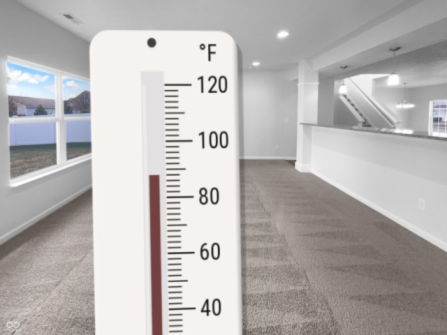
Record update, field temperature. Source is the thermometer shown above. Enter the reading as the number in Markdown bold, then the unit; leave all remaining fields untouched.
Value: **88** °F
